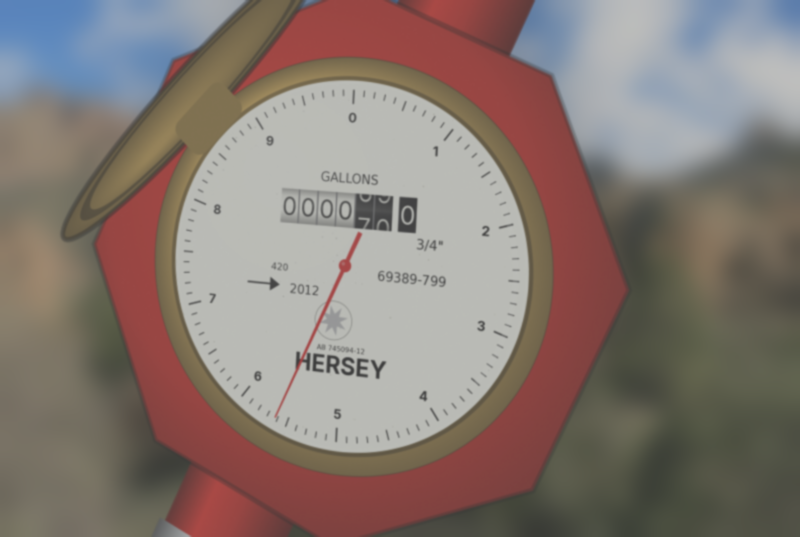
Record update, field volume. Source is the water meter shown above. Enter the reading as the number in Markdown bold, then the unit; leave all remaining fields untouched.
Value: **695.6** gal
